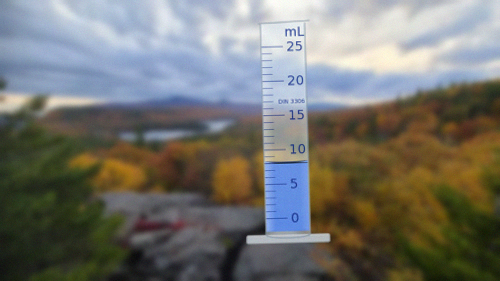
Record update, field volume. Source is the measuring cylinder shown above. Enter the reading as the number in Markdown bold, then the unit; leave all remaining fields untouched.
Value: **8** mL
